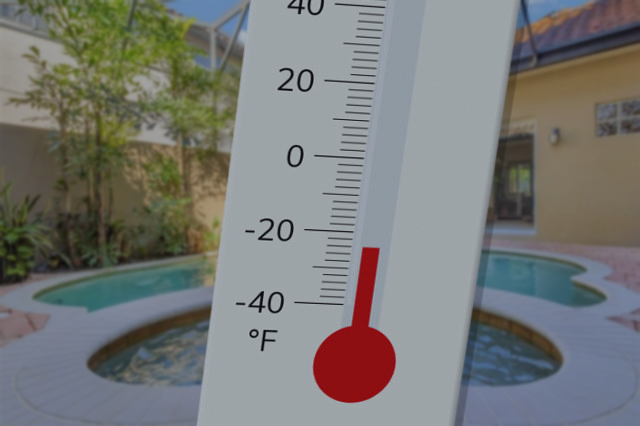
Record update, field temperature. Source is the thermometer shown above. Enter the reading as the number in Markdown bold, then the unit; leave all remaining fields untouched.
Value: **-24** °F
